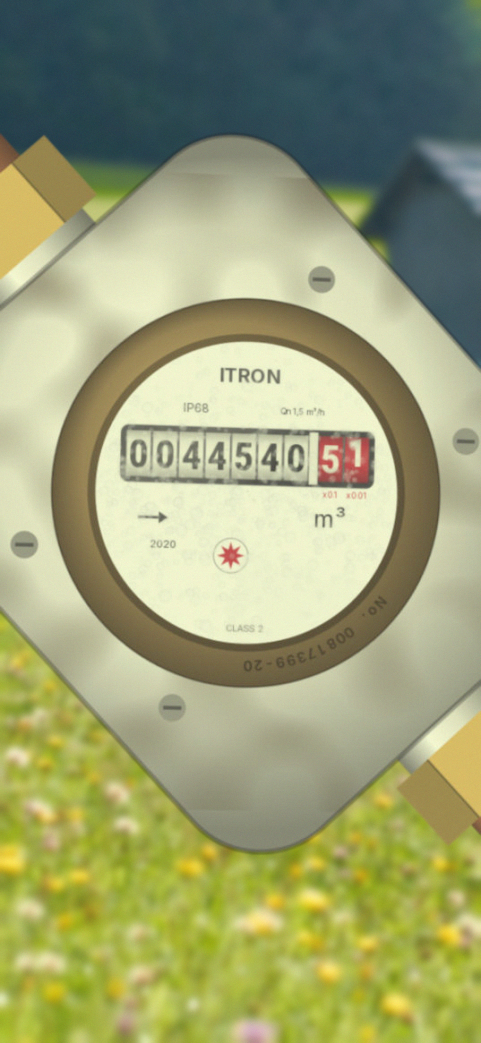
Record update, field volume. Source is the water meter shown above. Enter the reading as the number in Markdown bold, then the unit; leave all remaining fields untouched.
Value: **44540.51** m³
